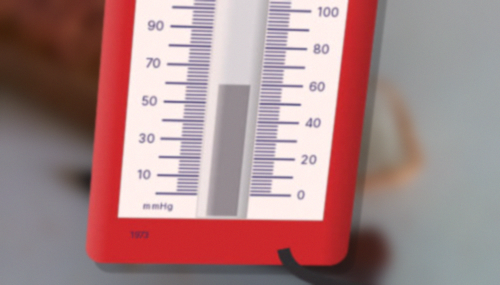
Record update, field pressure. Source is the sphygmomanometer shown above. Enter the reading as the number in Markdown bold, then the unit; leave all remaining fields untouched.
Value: **60** mmHg
